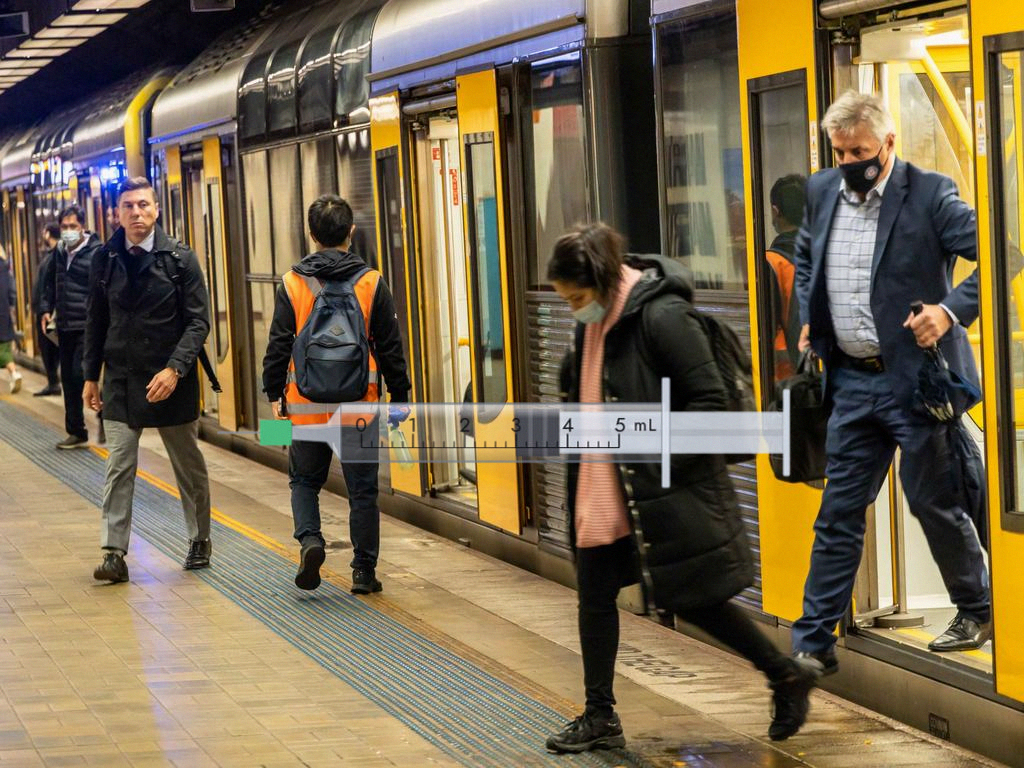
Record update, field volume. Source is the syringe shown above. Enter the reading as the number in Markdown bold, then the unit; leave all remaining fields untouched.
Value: **3** mL
